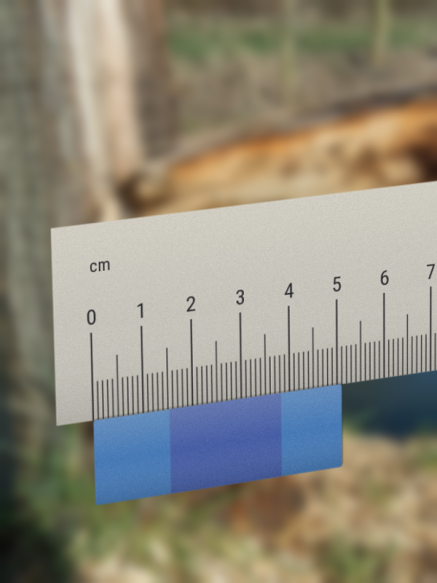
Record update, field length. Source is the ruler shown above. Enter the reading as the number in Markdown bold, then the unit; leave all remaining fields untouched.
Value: **5.1** cm
